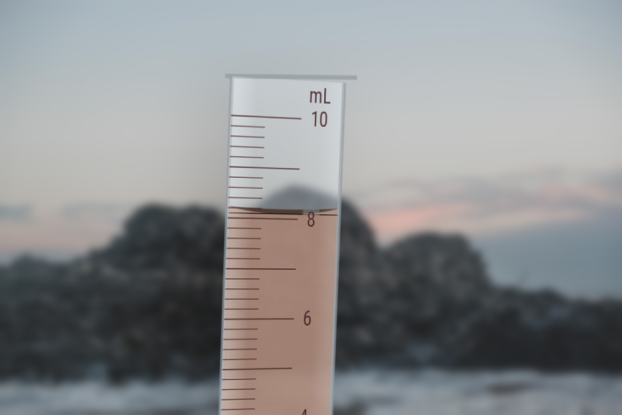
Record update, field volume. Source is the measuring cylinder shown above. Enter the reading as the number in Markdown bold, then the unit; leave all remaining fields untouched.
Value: **8.1** mL
